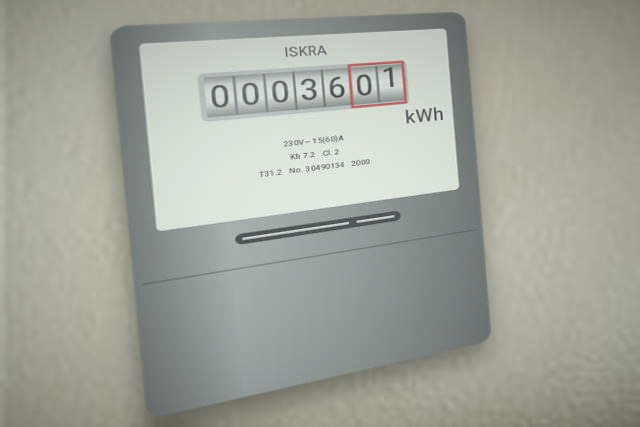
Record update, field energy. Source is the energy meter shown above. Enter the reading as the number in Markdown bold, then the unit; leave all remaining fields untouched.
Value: **36.01** kWh
